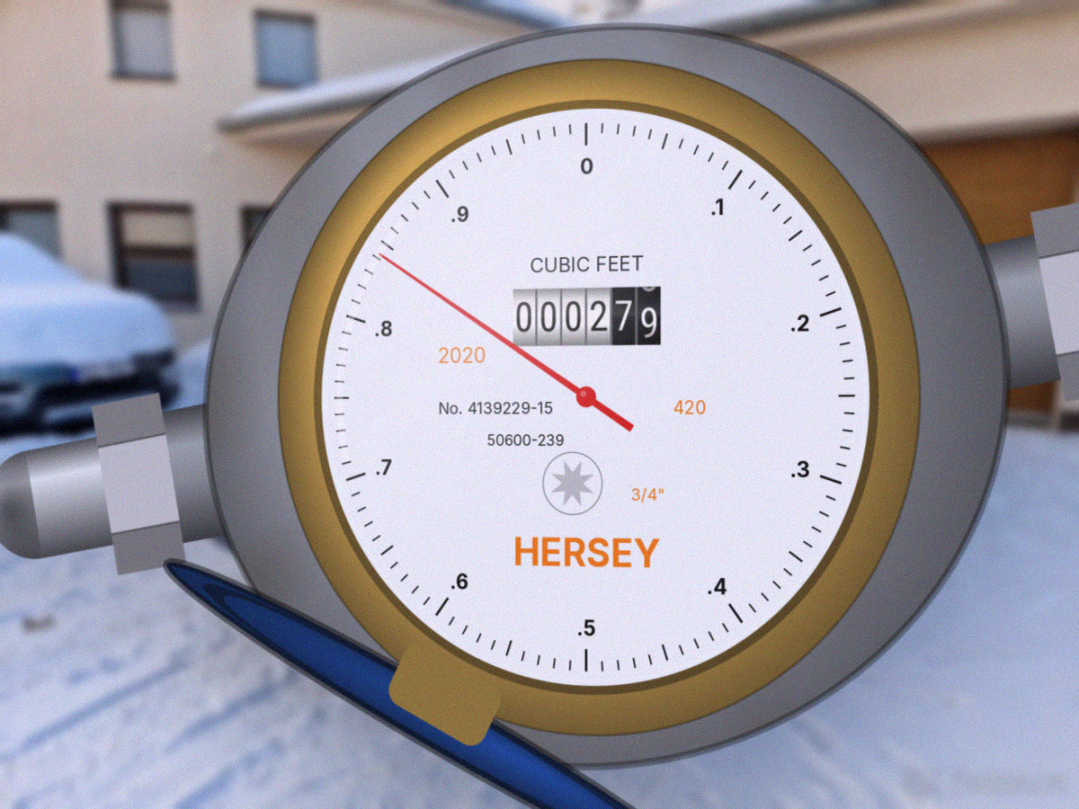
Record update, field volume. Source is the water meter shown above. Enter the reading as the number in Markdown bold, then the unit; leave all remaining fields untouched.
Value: **278.84** ft³
